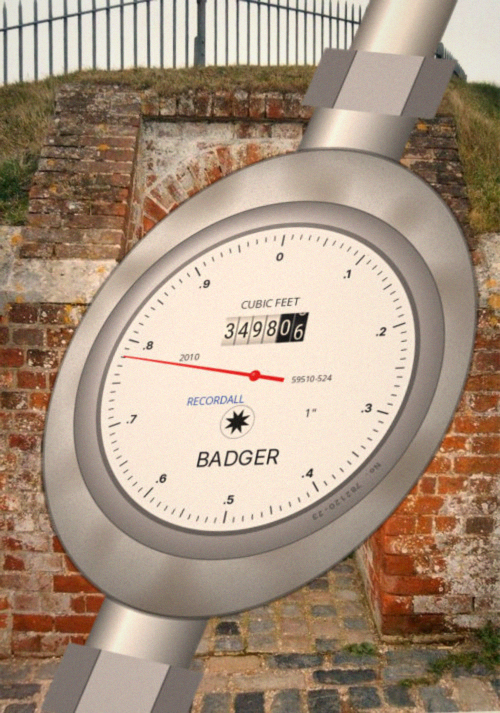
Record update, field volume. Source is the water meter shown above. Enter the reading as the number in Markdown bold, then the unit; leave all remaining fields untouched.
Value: **349805.78** ft³
